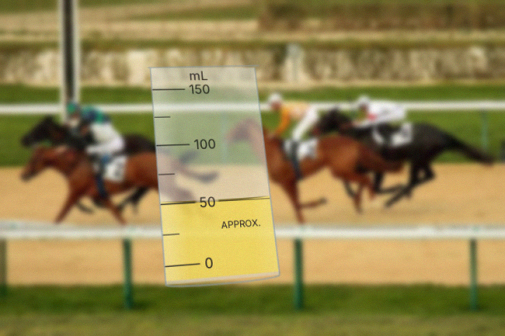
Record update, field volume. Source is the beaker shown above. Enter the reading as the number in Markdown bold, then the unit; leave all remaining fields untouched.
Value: **50** mL
